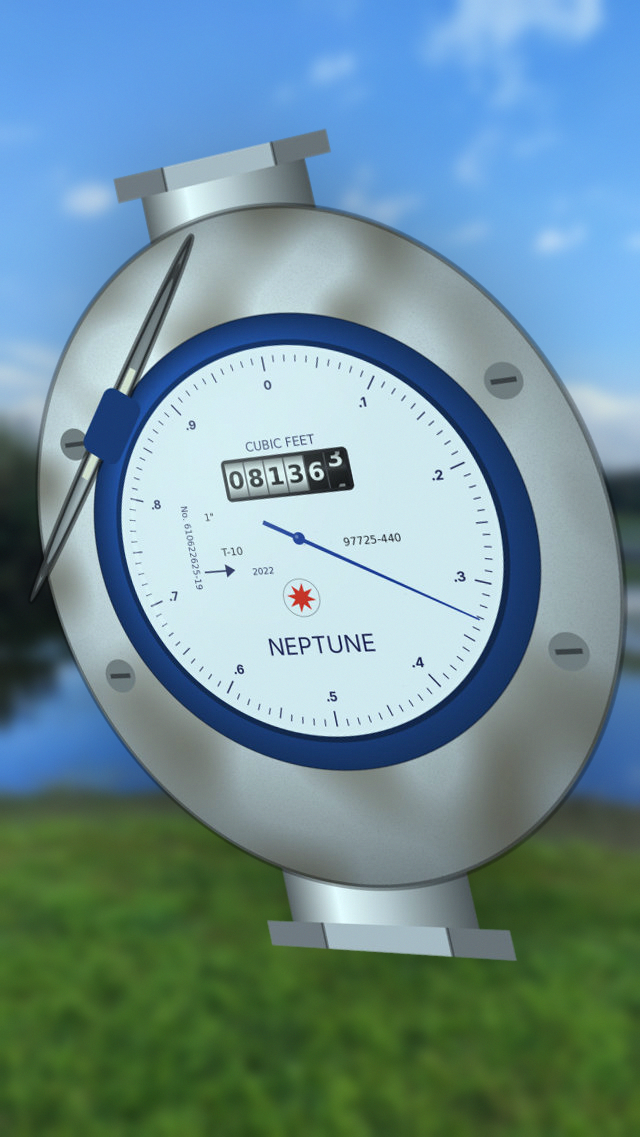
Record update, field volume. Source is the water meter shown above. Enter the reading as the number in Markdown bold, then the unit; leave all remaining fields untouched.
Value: **81363.33** ft³
